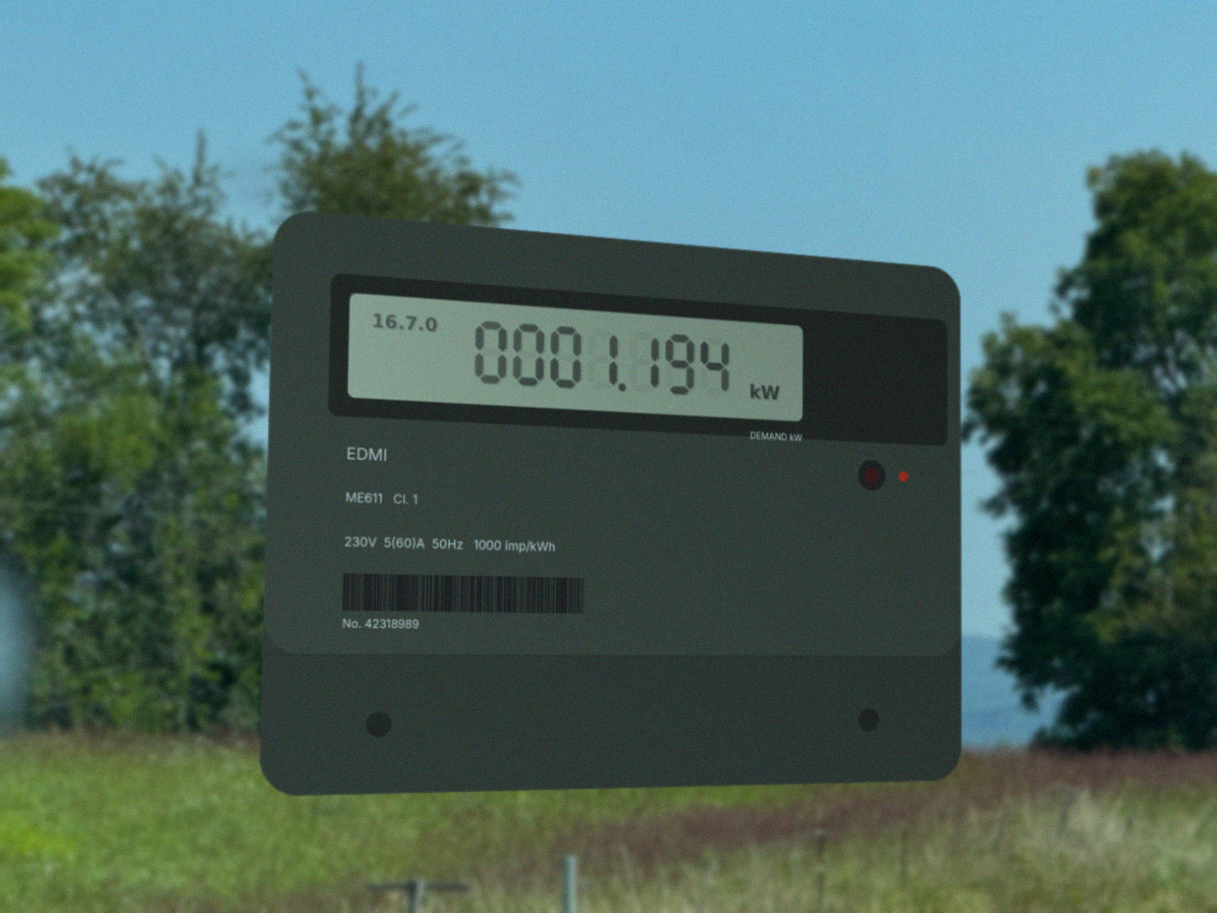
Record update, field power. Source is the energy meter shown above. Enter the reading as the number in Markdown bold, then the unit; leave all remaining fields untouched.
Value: **1.194** kW
